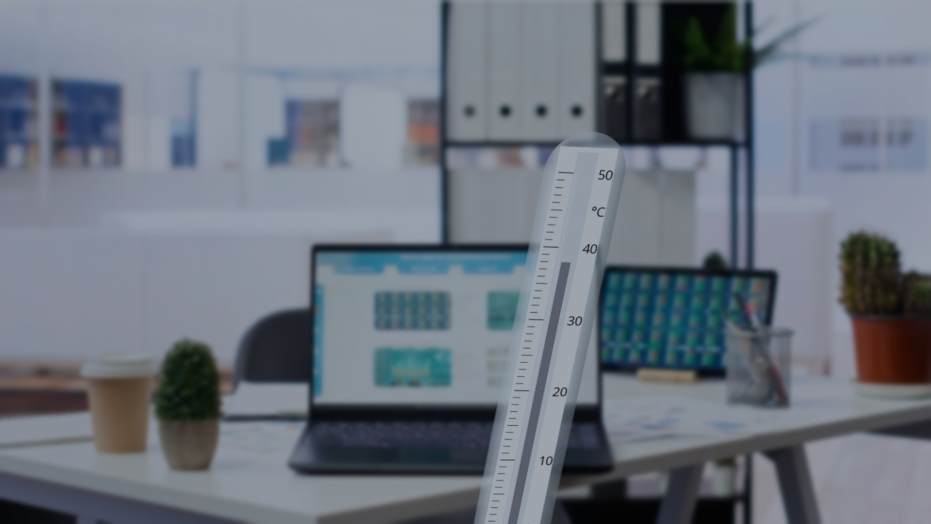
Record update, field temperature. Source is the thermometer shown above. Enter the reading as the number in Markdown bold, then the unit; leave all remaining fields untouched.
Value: **38** °C
